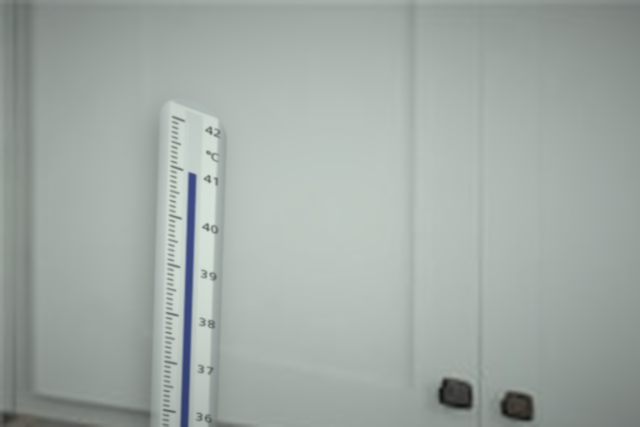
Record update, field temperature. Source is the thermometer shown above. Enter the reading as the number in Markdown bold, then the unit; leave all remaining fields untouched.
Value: **41** °C
